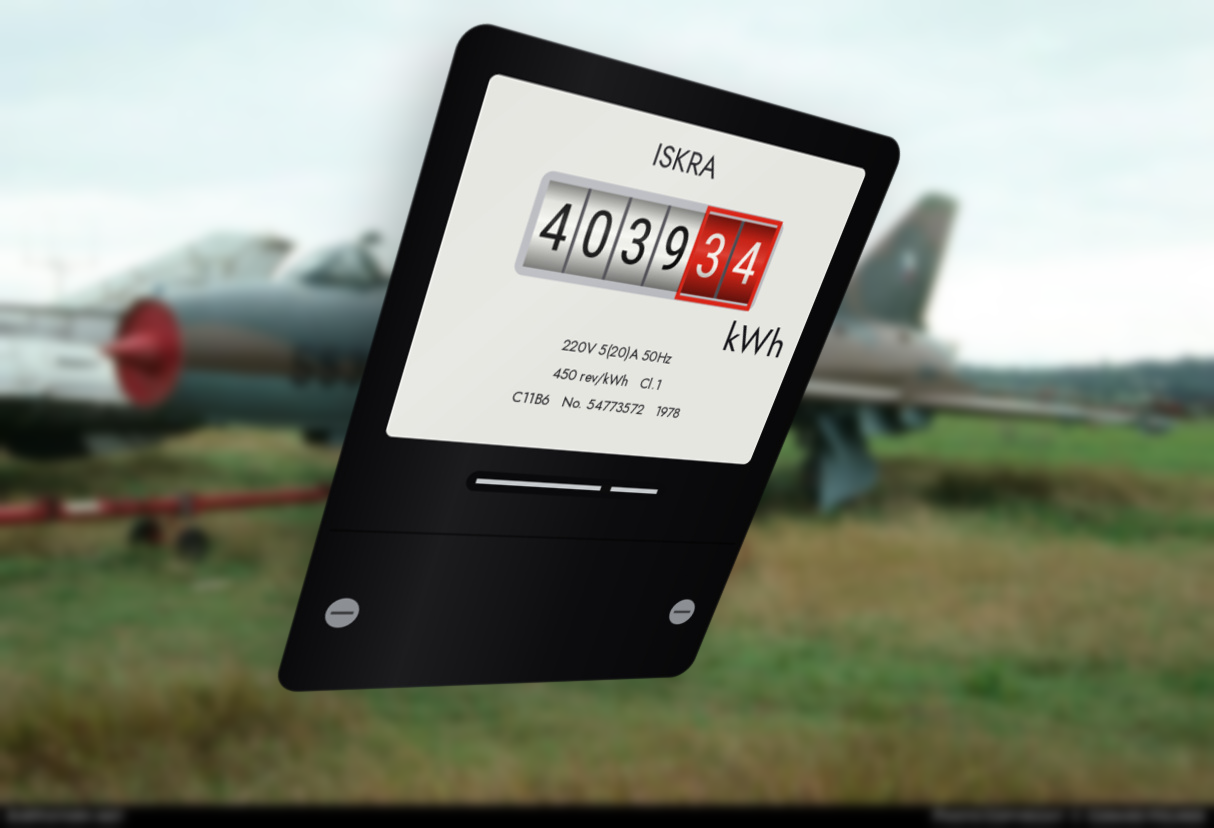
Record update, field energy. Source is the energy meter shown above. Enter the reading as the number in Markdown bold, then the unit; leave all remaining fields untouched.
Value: **4039.34** kWh
